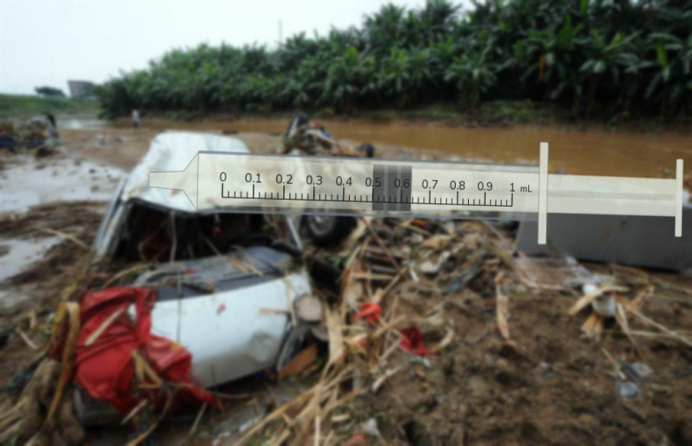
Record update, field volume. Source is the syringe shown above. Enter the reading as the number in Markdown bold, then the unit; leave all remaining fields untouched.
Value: **0.5** mL
